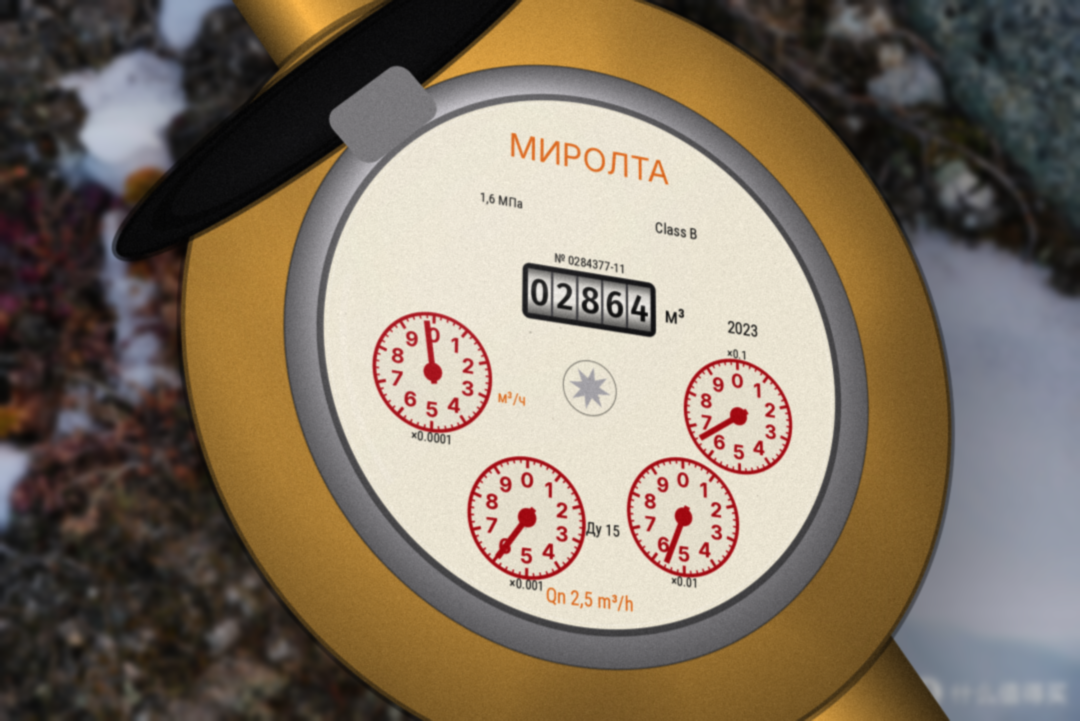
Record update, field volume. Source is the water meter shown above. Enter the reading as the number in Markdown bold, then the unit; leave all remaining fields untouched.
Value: **2864.6559** m³
